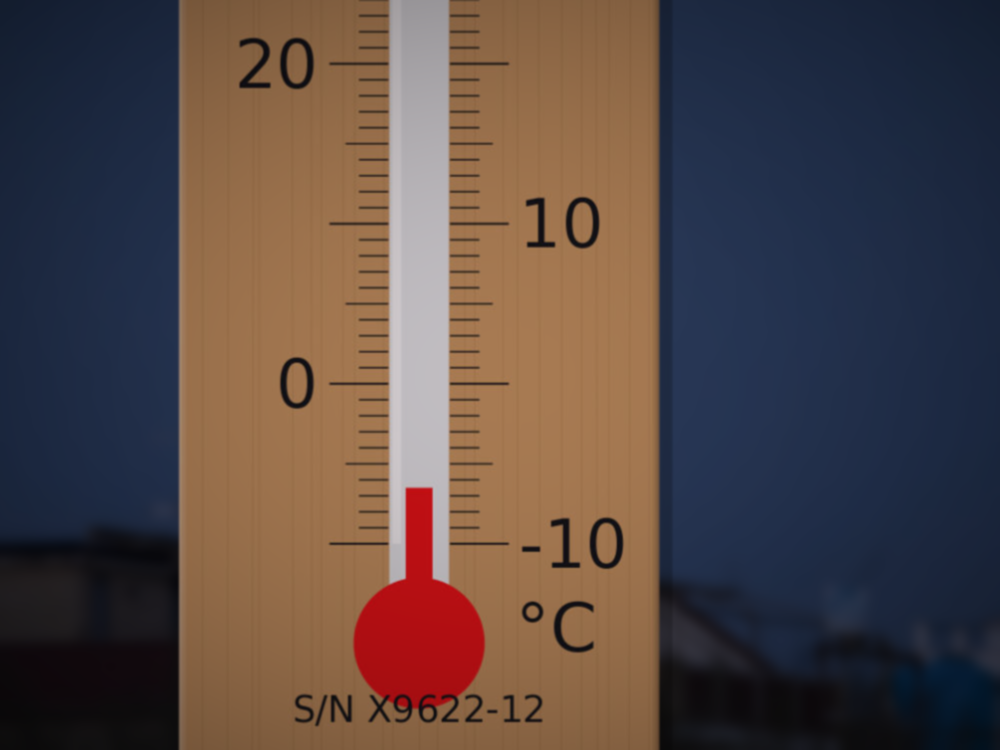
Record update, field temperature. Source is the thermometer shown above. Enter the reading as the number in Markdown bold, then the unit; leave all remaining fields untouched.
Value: **-6.5** °C
